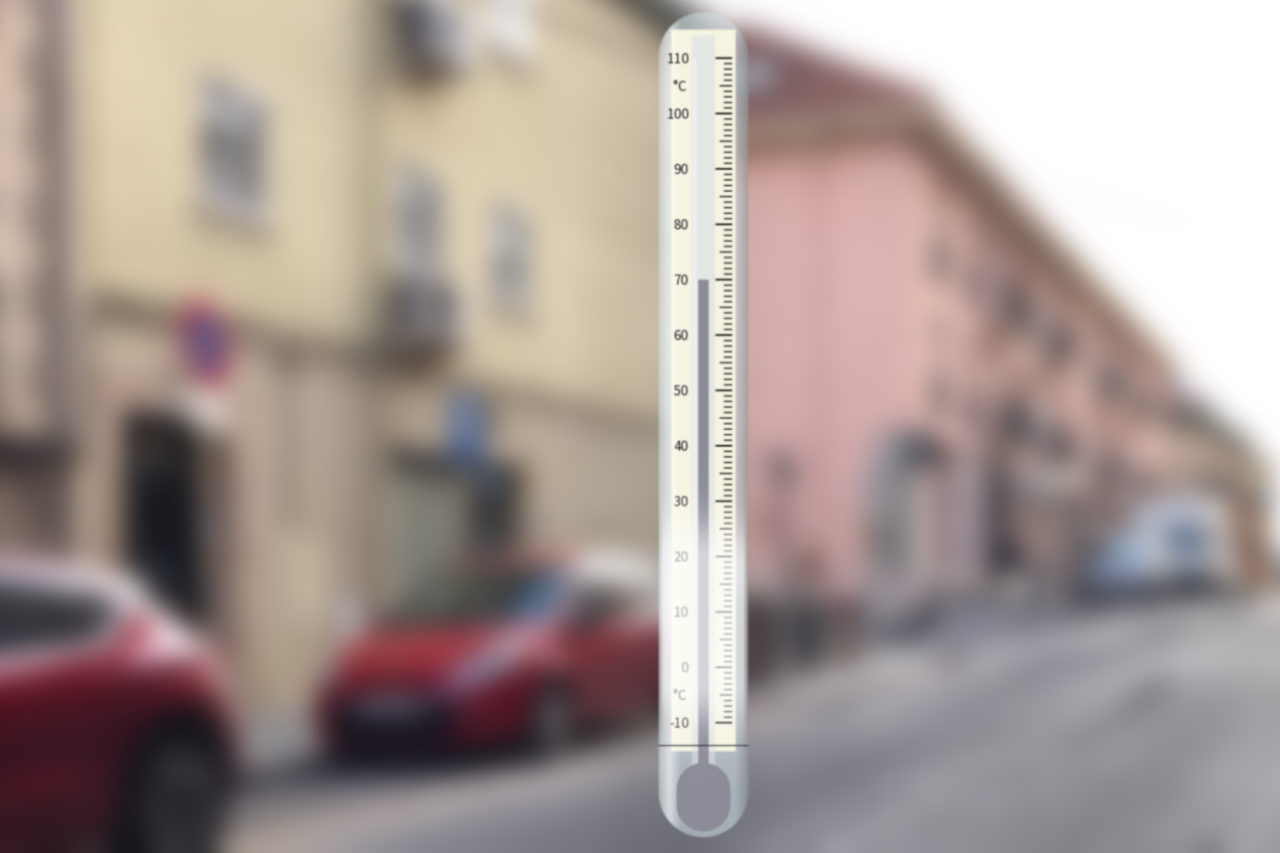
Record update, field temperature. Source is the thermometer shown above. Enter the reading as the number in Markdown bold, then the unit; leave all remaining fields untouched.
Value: **70** °C
